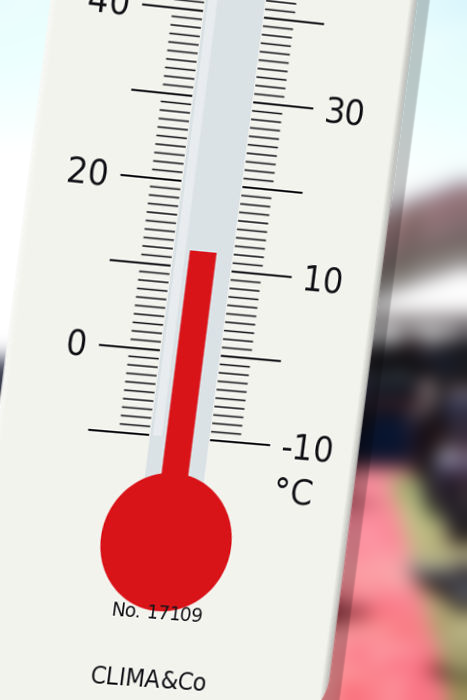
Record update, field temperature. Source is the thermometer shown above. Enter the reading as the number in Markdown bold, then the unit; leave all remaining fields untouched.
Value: **12** °C
